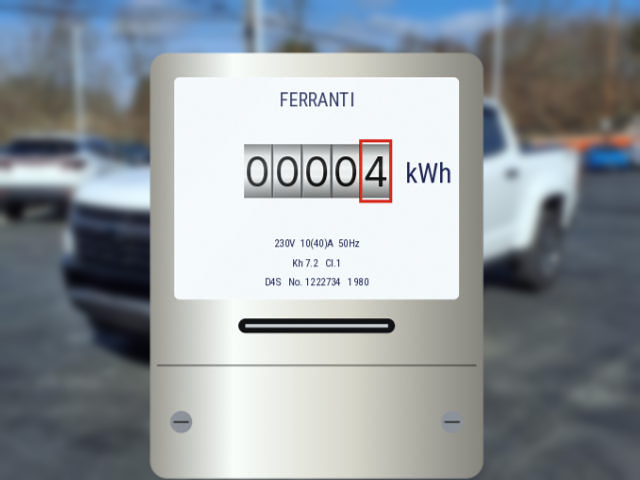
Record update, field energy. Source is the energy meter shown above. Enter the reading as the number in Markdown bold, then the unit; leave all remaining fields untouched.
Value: **0.4** kWh
